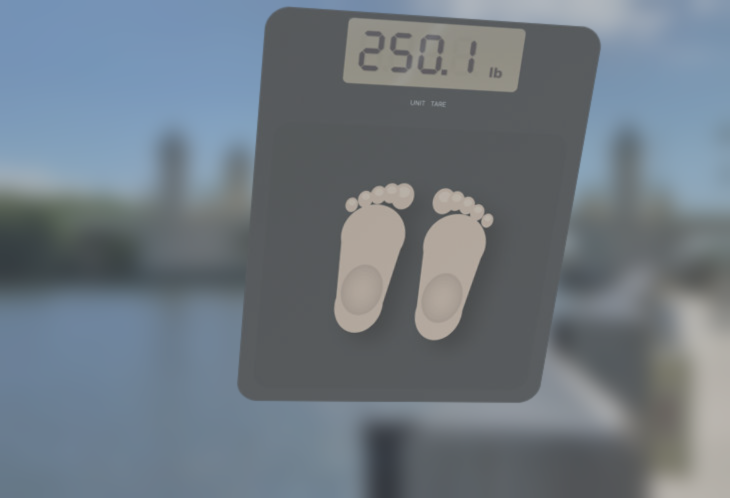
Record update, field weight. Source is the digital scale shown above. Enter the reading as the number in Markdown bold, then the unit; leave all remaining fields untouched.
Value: **250.1** lb
